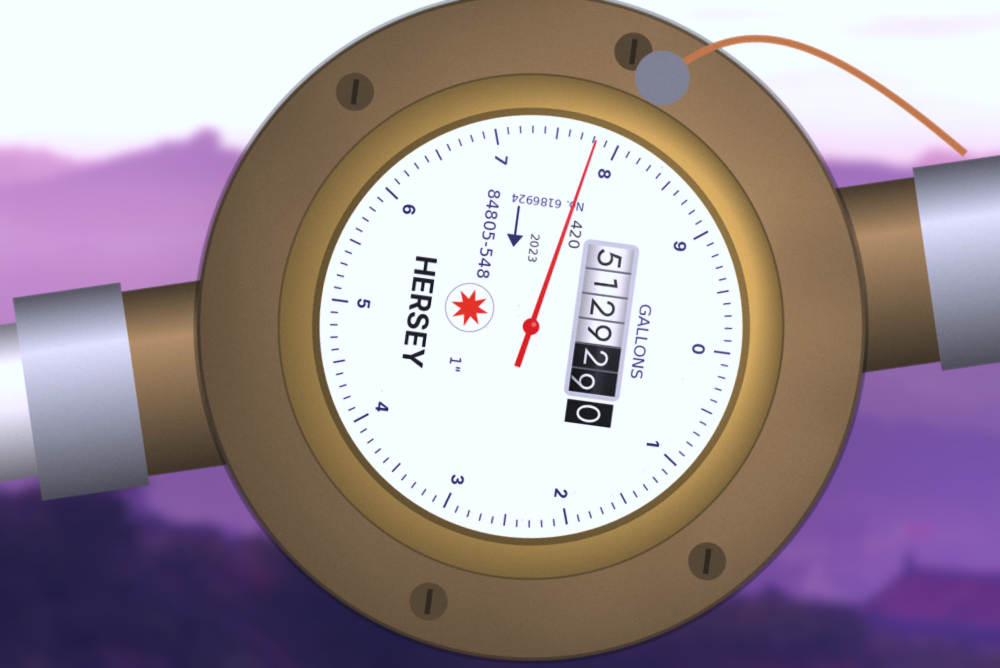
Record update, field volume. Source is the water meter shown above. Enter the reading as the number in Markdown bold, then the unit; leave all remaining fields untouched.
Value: **5129287.8** gal
